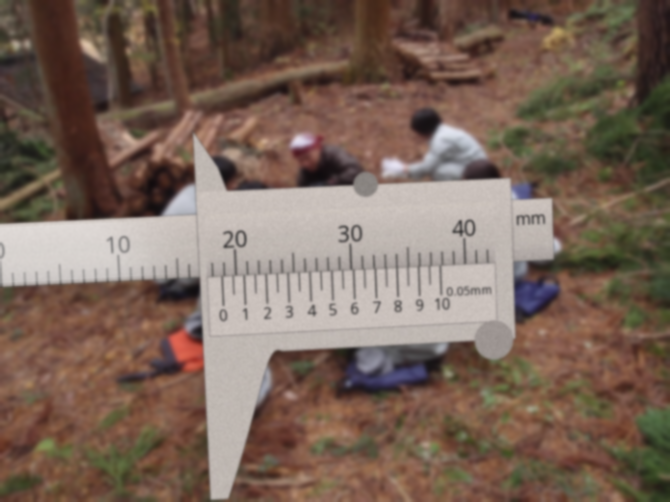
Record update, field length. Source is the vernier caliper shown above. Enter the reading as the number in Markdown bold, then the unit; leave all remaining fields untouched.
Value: **18.8** mm
